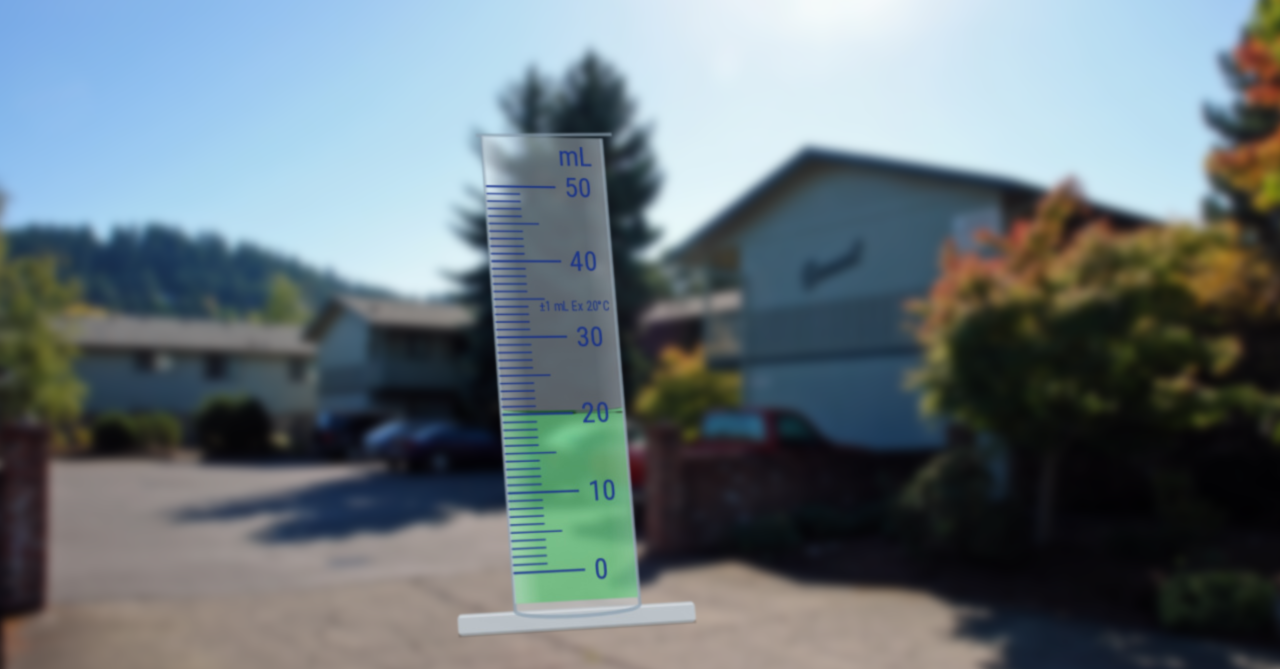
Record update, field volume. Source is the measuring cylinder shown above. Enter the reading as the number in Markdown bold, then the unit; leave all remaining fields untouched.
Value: **20** mL
